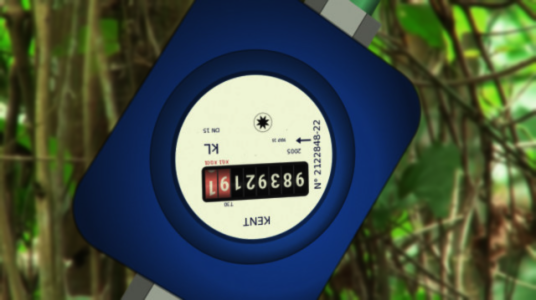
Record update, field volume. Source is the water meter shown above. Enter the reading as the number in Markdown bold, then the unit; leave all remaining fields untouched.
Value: **983921.91** kL
